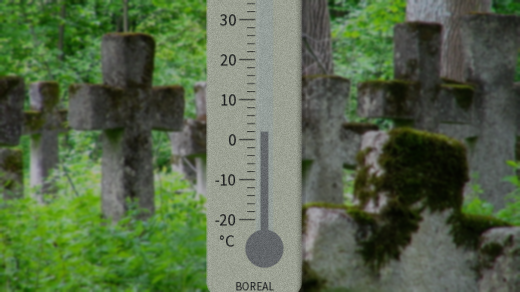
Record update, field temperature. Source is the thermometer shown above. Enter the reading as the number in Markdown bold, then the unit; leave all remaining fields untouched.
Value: **2** °C
